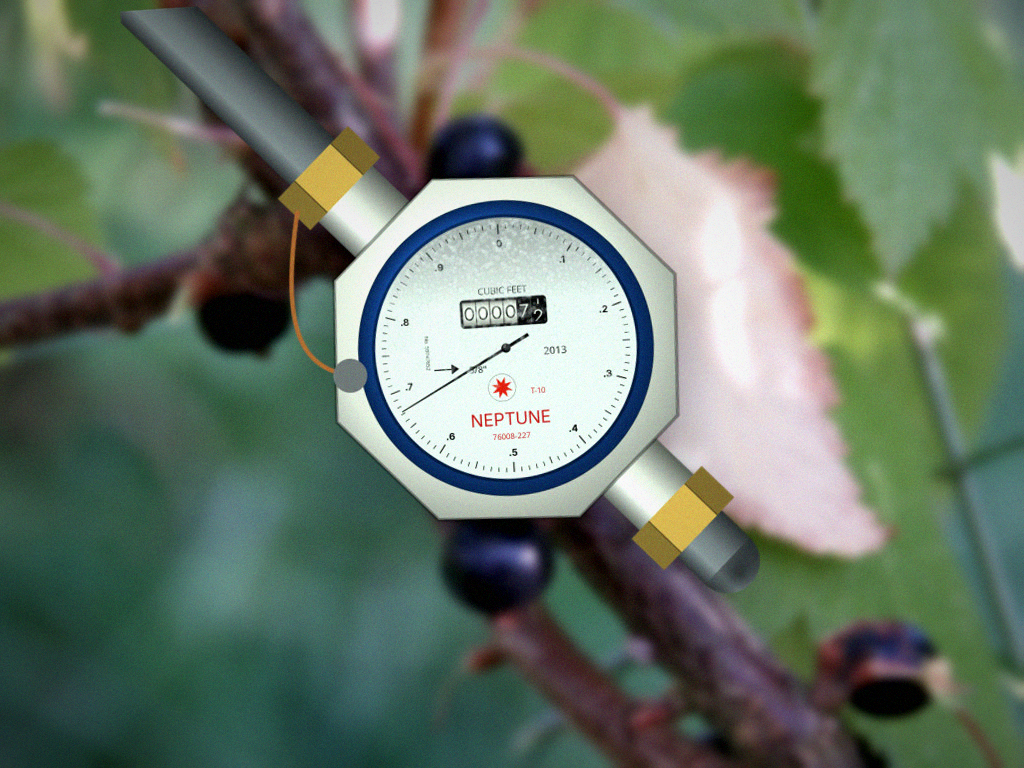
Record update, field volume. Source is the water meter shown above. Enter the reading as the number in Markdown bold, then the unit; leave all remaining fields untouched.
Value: **71.67** ft³
